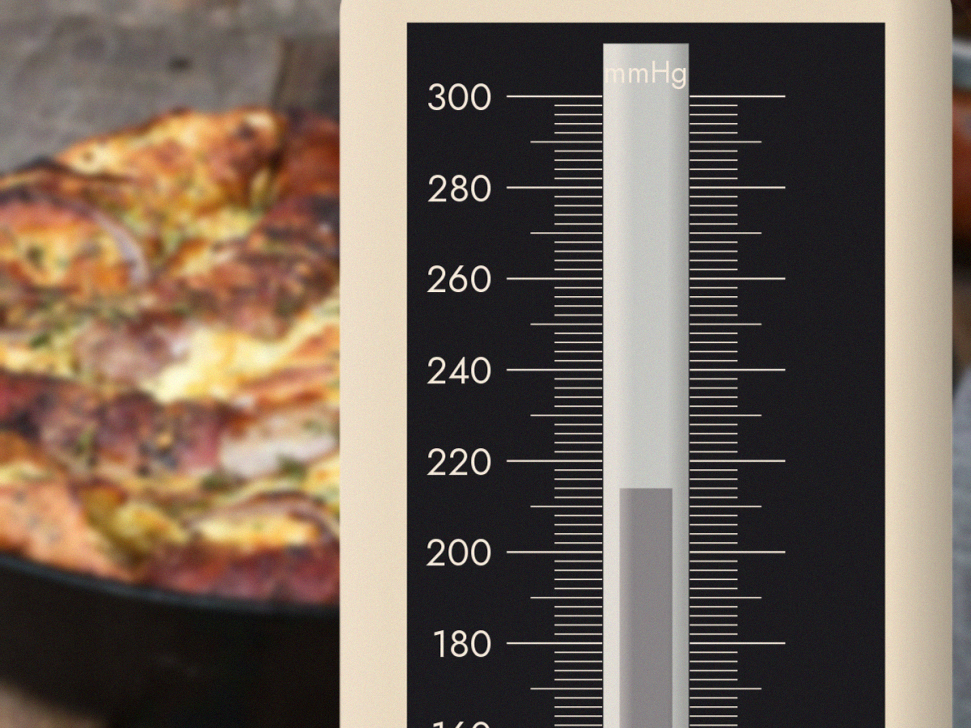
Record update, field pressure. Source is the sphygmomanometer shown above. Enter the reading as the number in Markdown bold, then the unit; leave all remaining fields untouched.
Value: **214** mmHg
